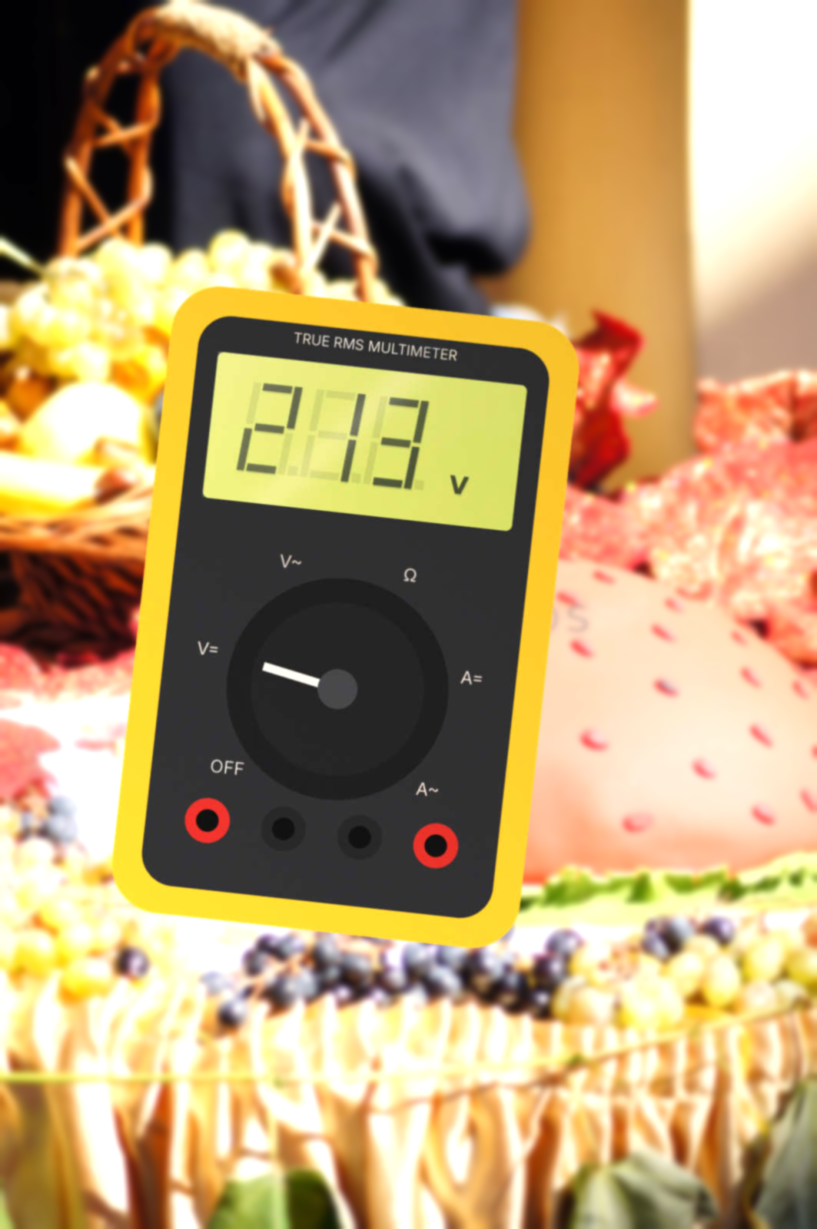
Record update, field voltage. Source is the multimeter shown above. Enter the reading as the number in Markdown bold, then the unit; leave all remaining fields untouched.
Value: **213** V
